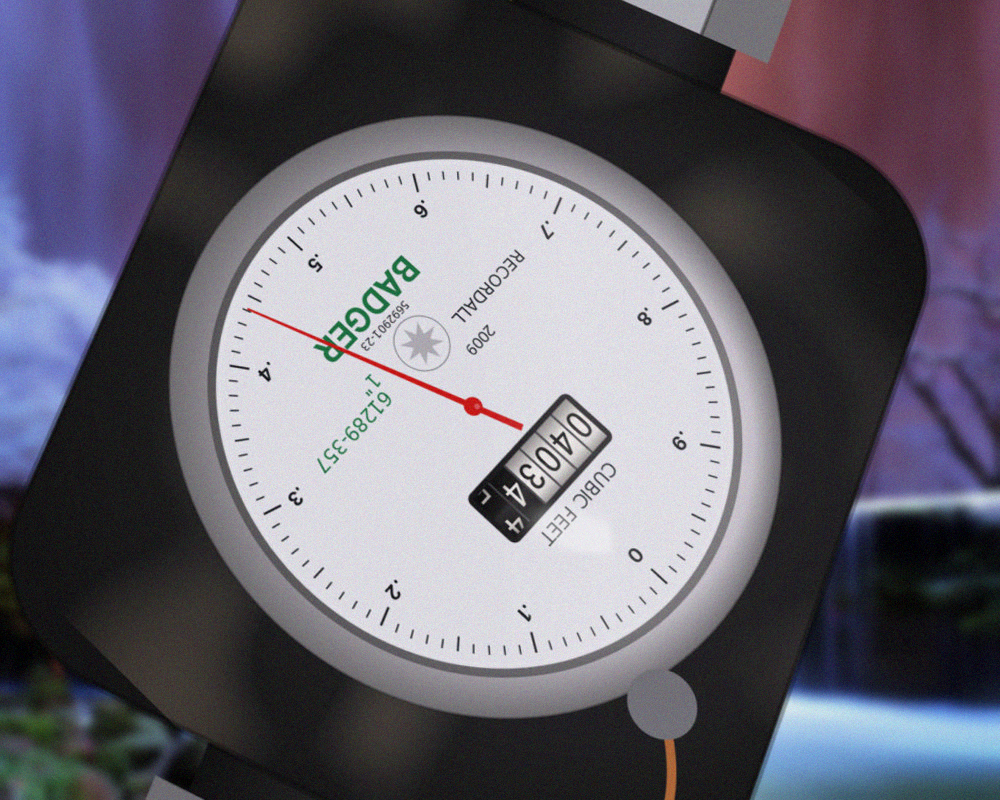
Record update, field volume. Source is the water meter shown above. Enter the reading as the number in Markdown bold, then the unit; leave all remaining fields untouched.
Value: **40344.44** ft³
